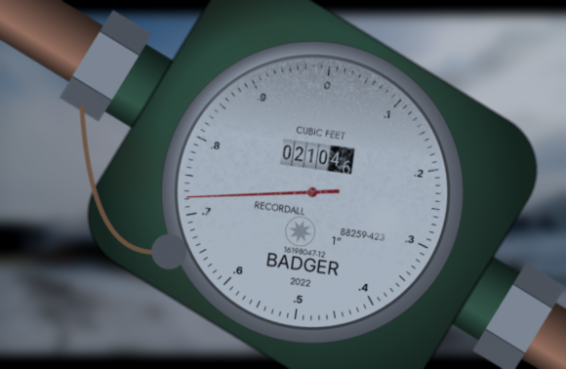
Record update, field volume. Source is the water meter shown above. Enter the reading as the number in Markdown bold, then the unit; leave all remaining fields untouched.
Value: **21045.72** ft³
